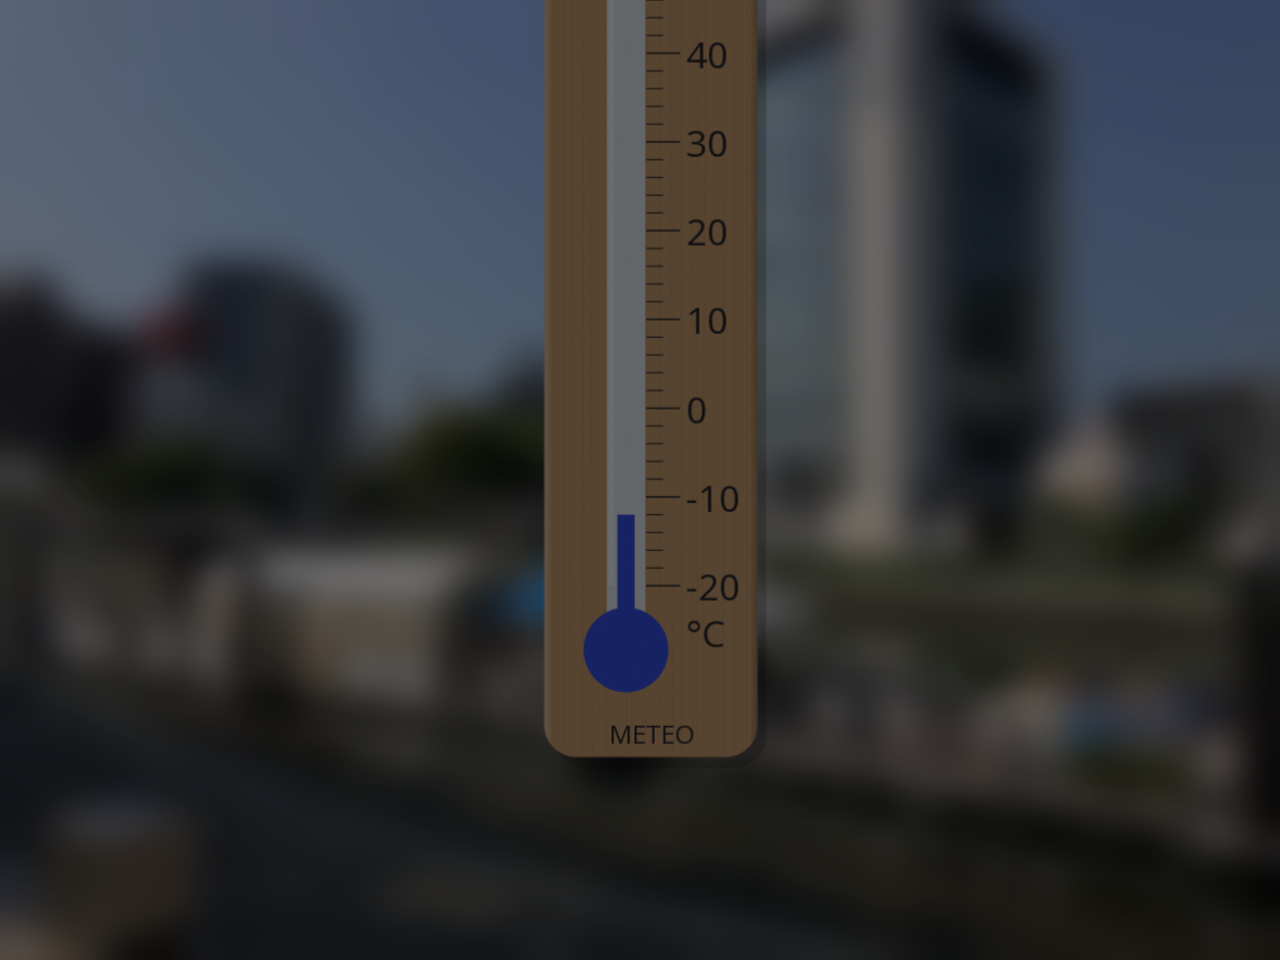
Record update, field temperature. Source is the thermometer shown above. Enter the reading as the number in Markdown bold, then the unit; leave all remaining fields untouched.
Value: **-12** °C
